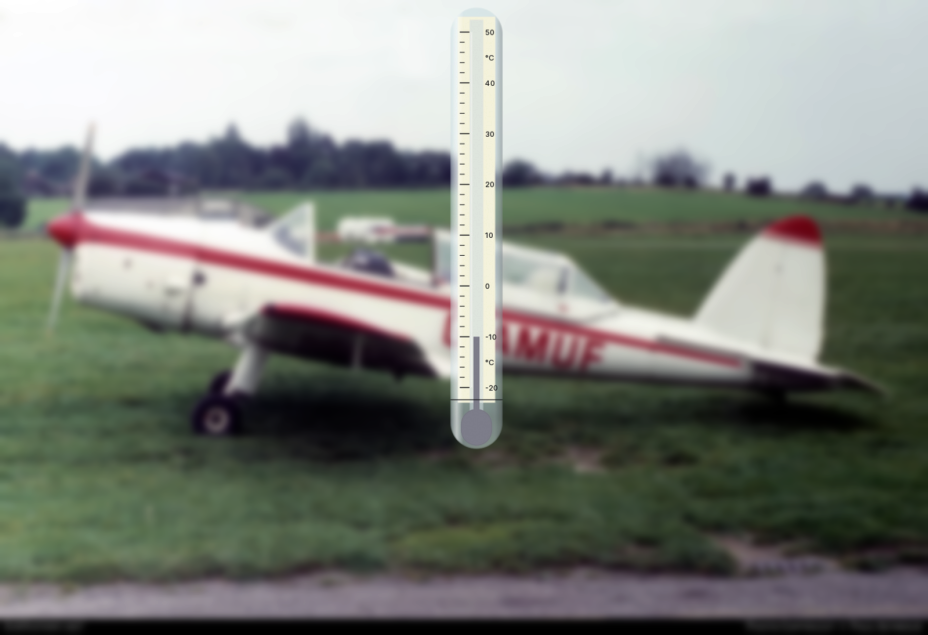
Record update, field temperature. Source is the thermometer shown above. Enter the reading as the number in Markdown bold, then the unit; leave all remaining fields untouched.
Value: **-10** °C
